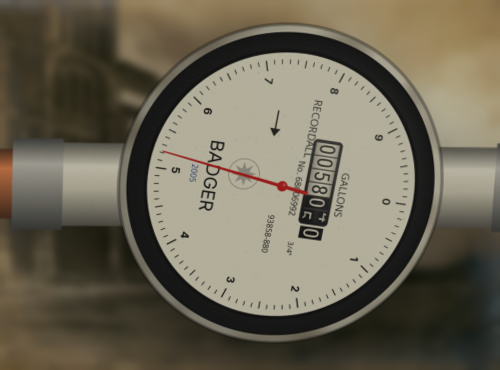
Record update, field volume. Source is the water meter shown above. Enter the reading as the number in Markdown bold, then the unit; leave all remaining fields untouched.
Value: **58045.2** gal
